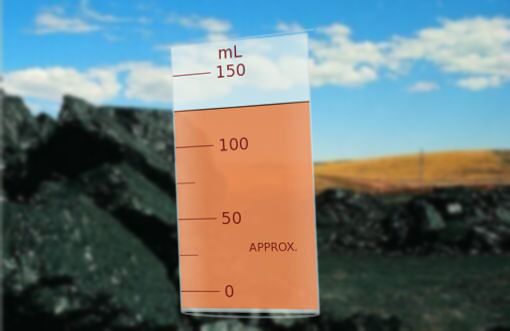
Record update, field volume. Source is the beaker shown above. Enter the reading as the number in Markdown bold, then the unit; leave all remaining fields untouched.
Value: **125** mL
